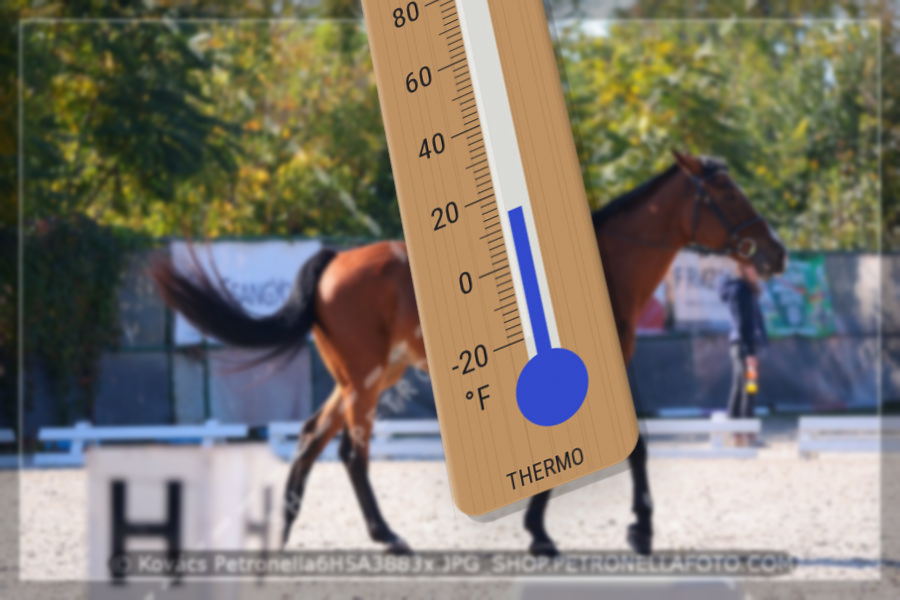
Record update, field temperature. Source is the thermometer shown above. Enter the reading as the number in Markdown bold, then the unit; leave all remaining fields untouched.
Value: **14** °F
